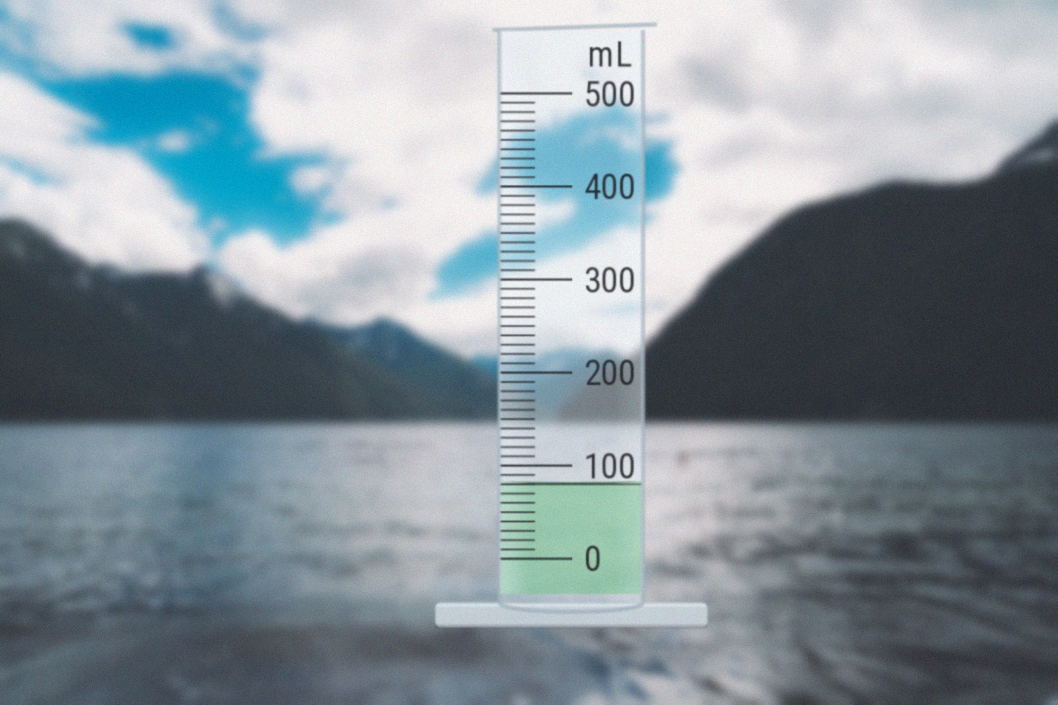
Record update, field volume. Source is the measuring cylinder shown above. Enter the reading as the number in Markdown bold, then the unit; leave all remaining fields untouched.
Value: **80** mL
